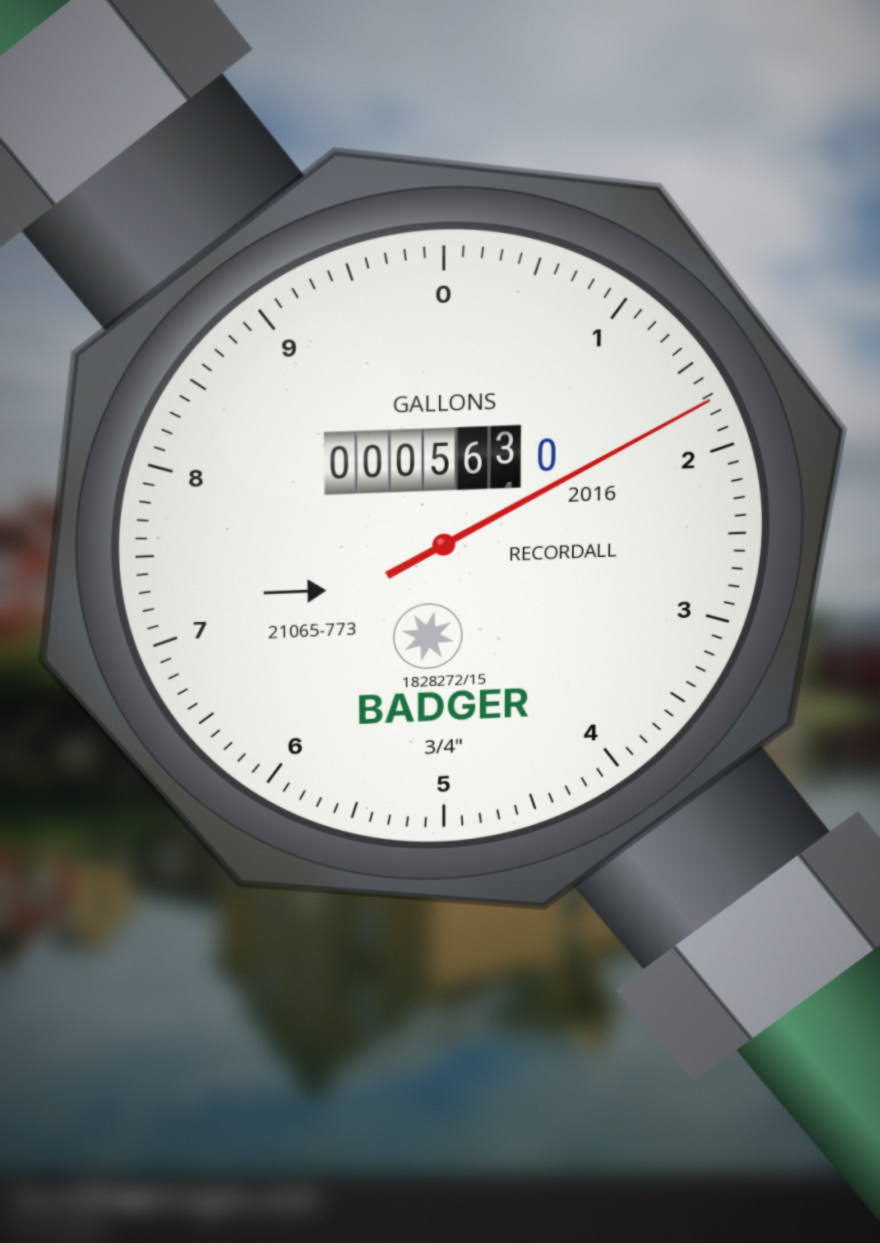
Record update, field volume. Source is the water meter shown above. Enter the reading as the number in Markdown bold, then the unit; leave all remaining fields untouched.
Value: **5631.7** gal
